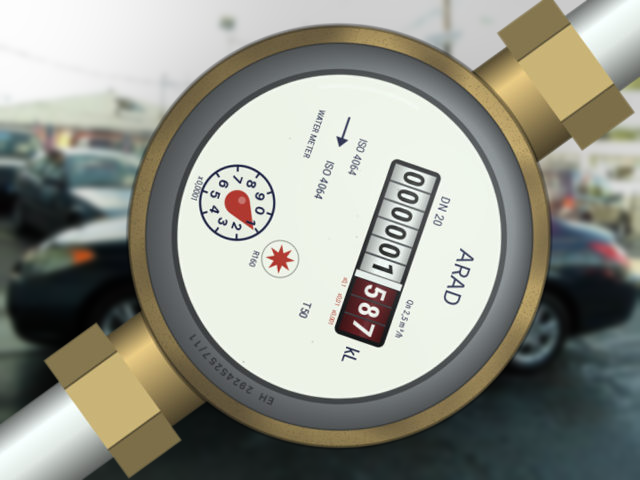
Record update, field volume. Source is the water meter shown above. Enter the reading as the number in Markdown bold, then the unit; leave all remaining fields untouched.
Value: **1.5871** kL
